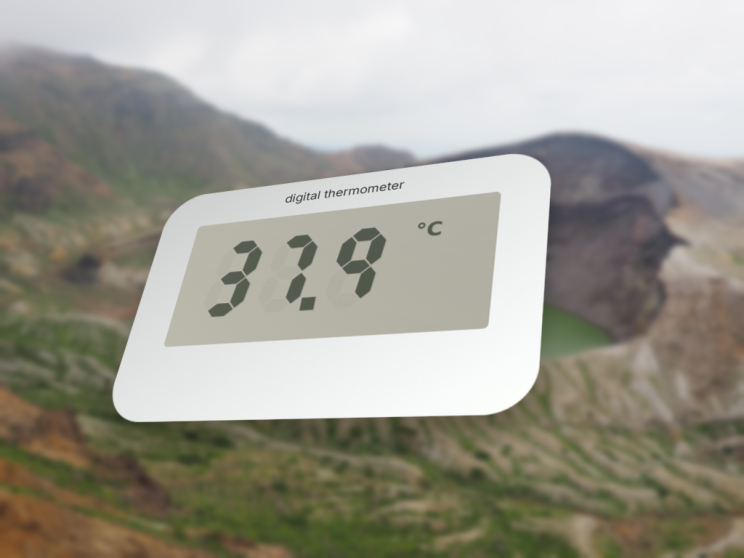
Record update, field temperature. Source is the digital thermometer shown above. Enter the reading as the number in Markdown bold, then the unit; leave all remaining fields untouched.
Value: **37.9** °C
